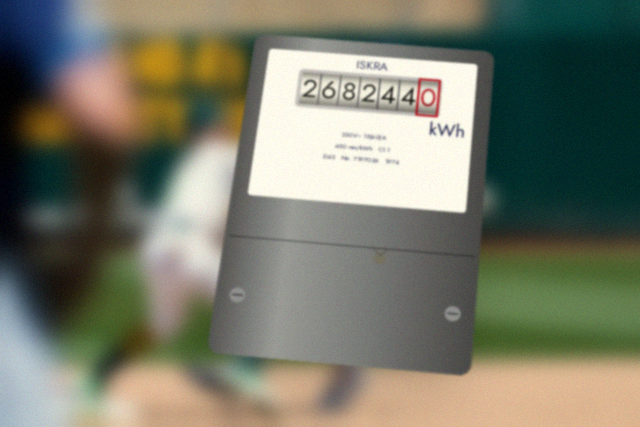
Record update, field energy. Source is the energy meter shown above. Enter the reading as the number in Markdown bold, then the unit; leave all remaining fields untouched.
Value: **268244.0** kWh
